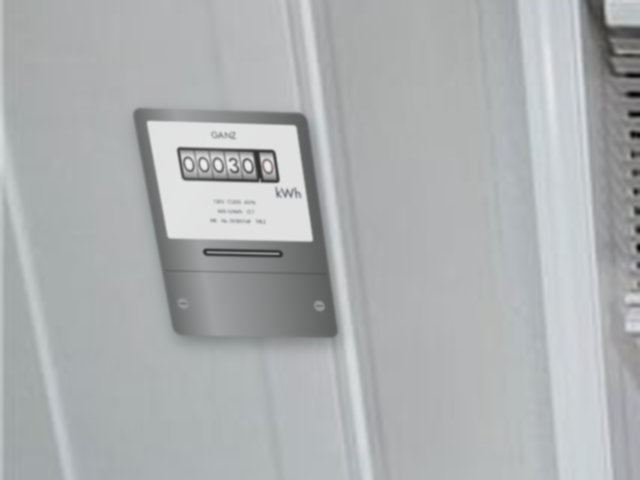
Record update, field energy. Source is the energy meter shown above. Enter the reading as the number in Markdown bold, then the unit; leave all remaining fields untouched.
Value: **30.0** kWh
